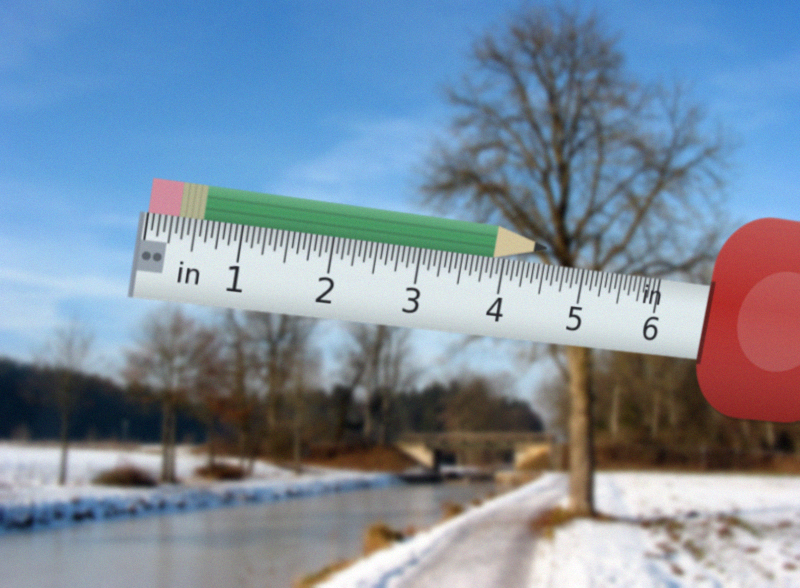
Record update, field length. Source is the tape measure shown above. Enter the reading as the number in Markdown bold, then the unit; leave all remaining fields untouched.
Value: **4.5** in
